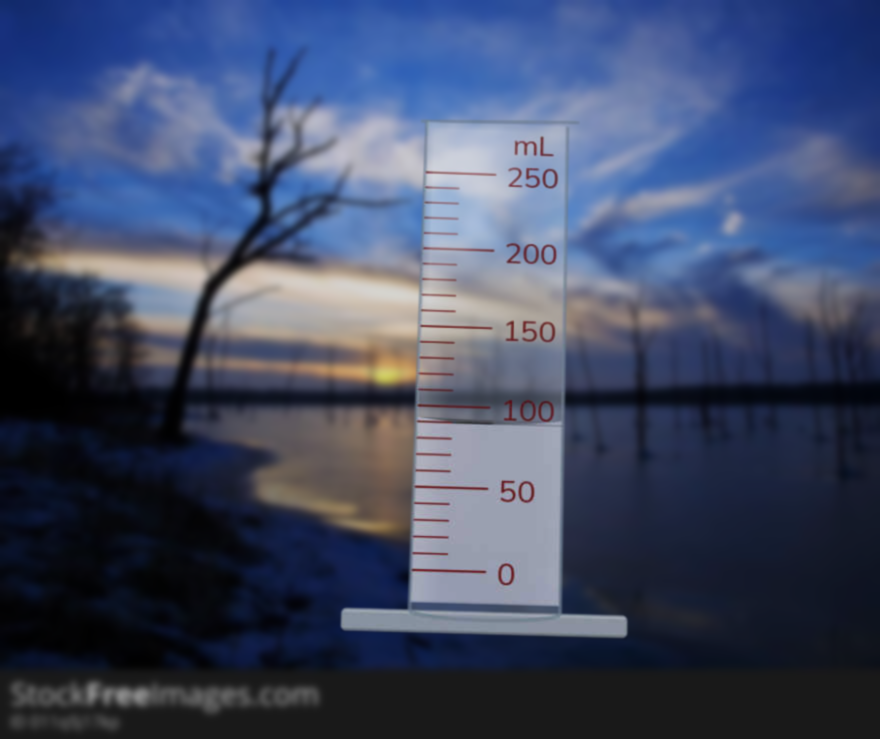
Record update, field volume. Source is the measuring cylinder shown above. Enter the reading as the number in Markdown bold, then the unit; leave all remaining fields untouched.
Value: **90** mL
